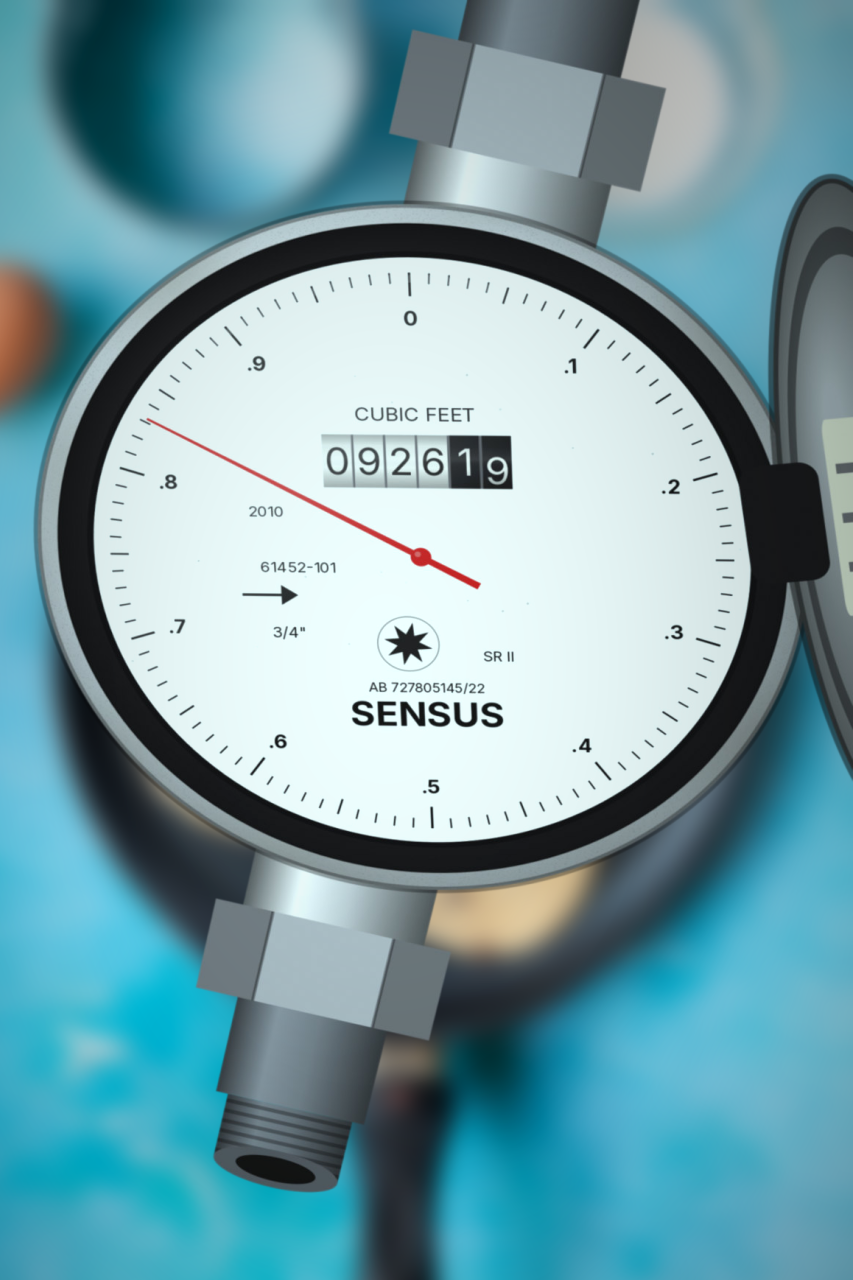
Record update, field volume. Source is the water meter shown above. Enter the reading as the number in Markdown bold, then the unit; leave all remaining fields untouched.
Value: **92618.83** ft³
